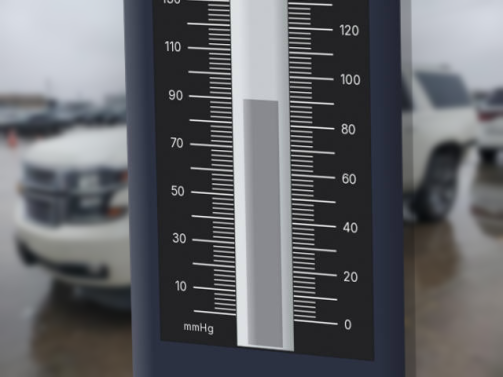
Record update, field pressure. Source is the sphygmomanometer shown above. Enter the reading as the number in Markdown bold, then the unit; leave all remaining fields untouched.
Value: **90** mmHg
